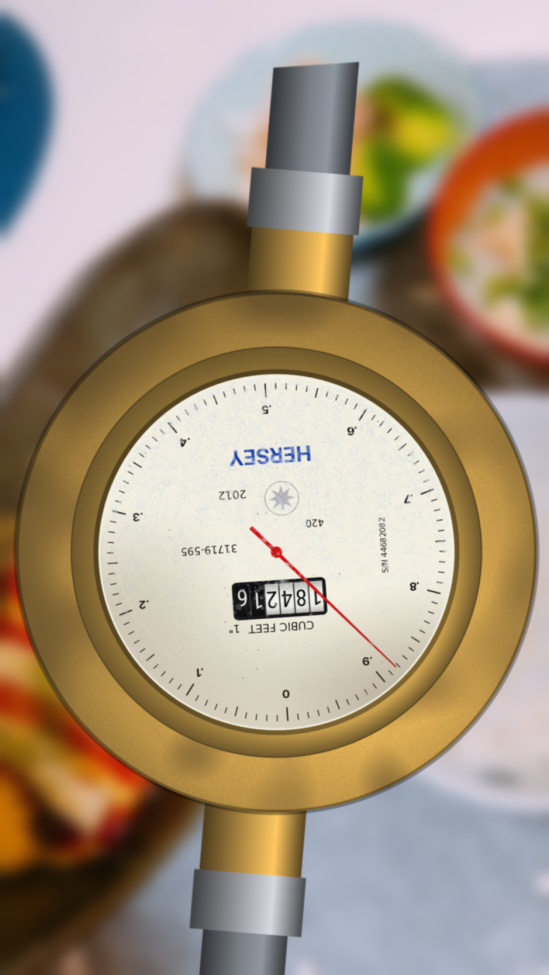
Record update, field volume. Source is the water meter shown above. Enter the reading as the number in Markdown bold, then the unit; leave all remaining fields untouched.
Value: **184215.88** ft³
